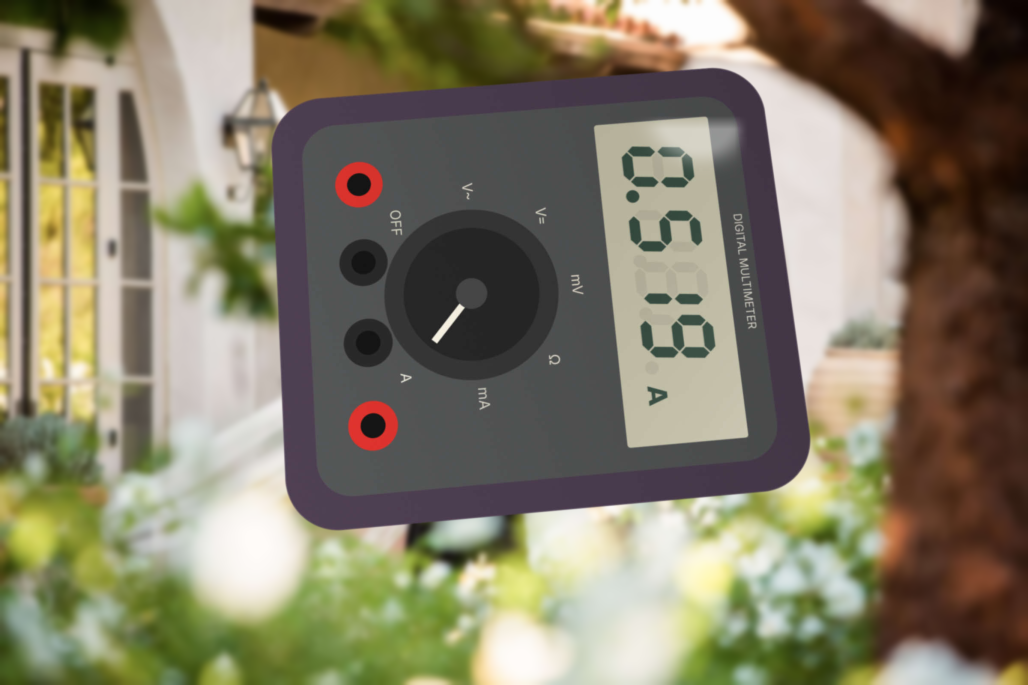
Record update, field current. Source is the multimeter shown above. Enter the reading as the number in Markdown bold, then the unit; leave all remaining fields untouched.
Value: **0.519** A
